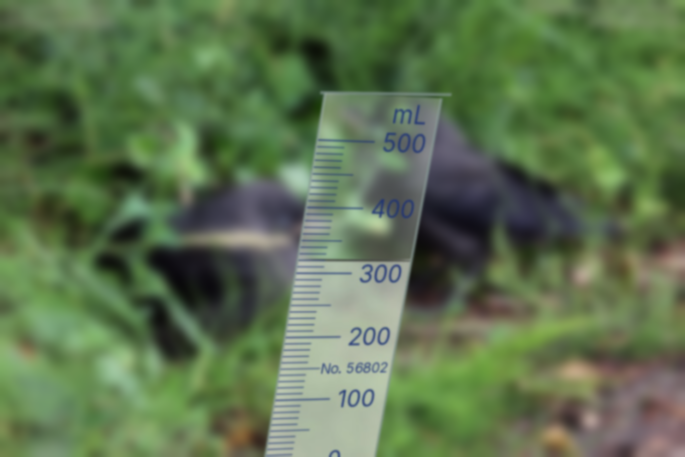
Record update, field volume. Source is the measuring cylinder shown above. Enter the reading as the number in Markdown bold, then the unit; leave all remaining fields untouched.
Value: **320** mL
